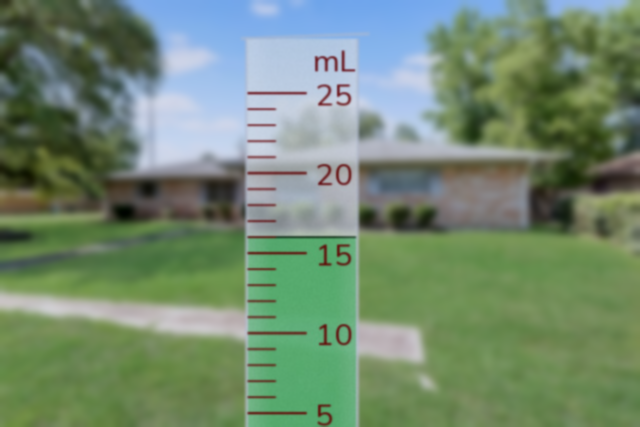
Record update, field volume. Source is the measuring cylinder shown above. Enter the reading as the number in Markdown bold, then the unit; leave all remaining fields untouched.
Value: **16** mL
